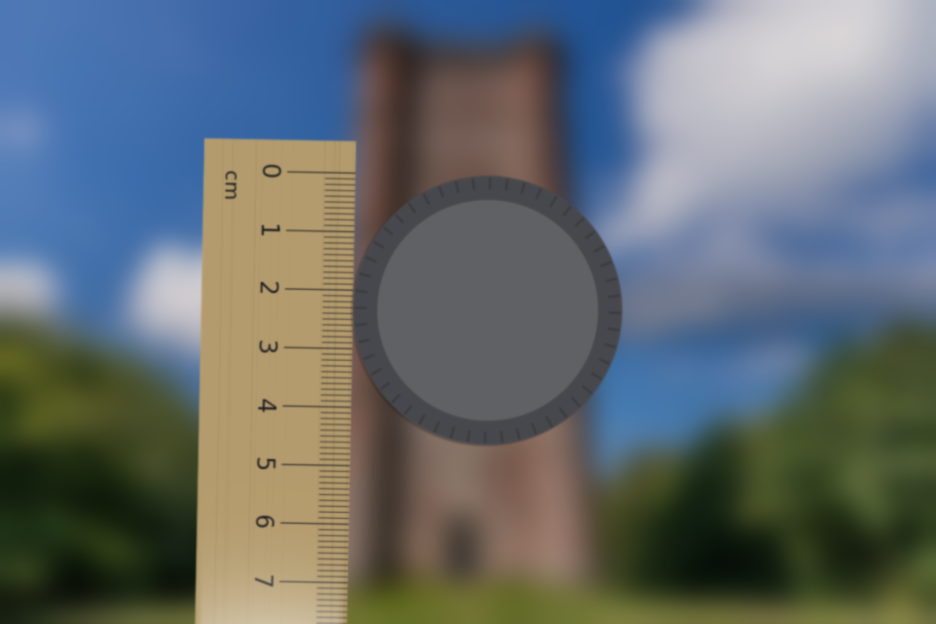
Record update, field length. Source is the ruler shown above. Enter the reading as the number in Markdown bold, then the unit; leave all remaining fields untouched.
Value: **4.6** cm
